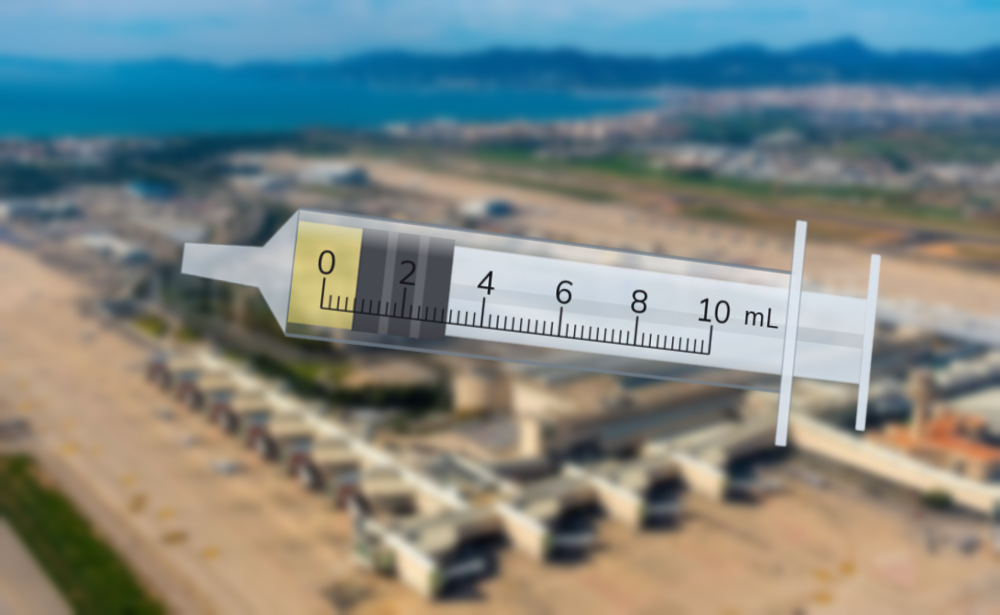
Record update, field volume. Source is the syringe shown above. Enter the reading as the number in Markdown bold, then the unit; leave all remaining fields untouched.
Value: **0.8** mL
